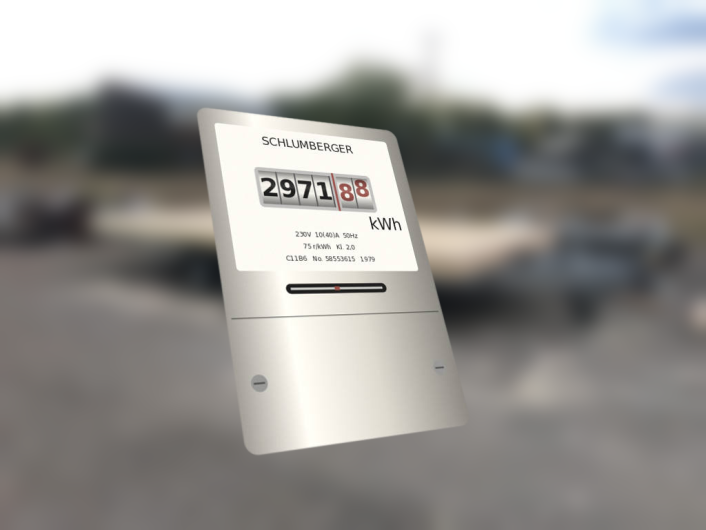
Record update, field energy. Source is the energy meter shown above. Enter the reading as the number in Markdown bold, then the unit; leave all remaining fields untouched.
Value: **2971.88** kWh
